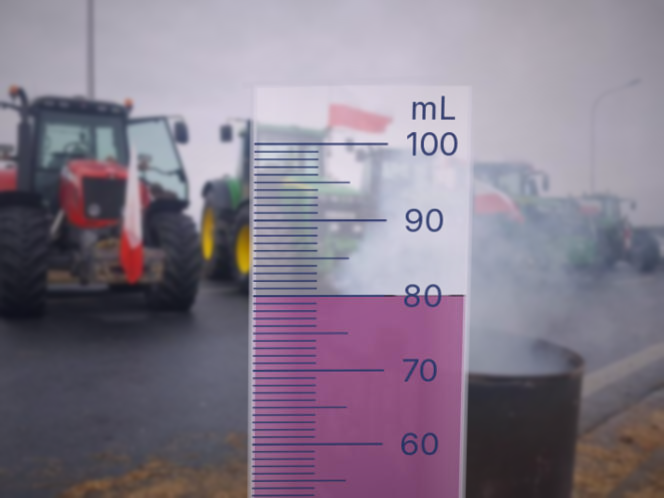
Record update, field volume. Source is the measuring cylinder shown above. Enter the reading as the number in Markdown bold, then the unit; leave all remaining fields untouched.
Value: **80** mL
